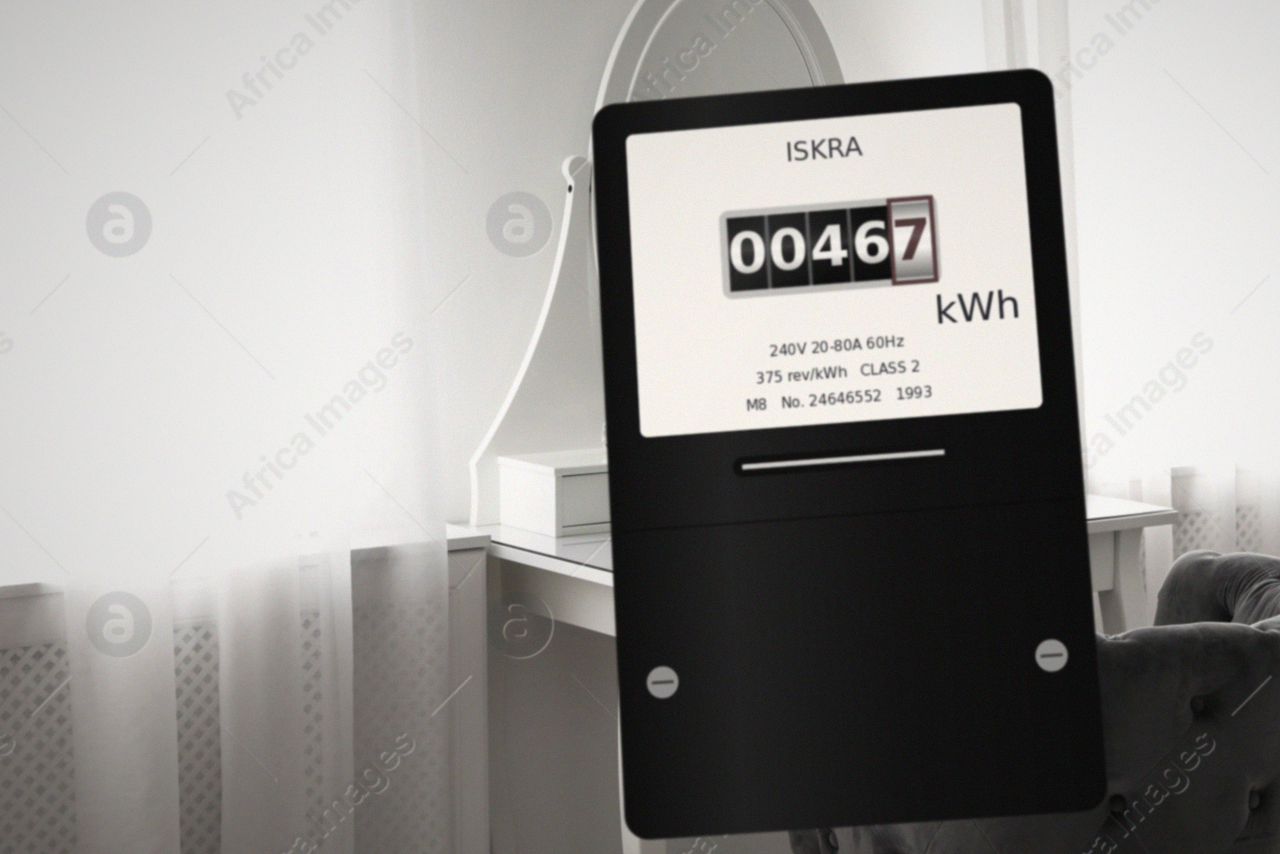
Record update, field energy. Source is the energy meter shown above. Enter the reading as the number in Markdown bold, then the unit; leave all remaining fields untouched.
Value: **46.7** kWh
